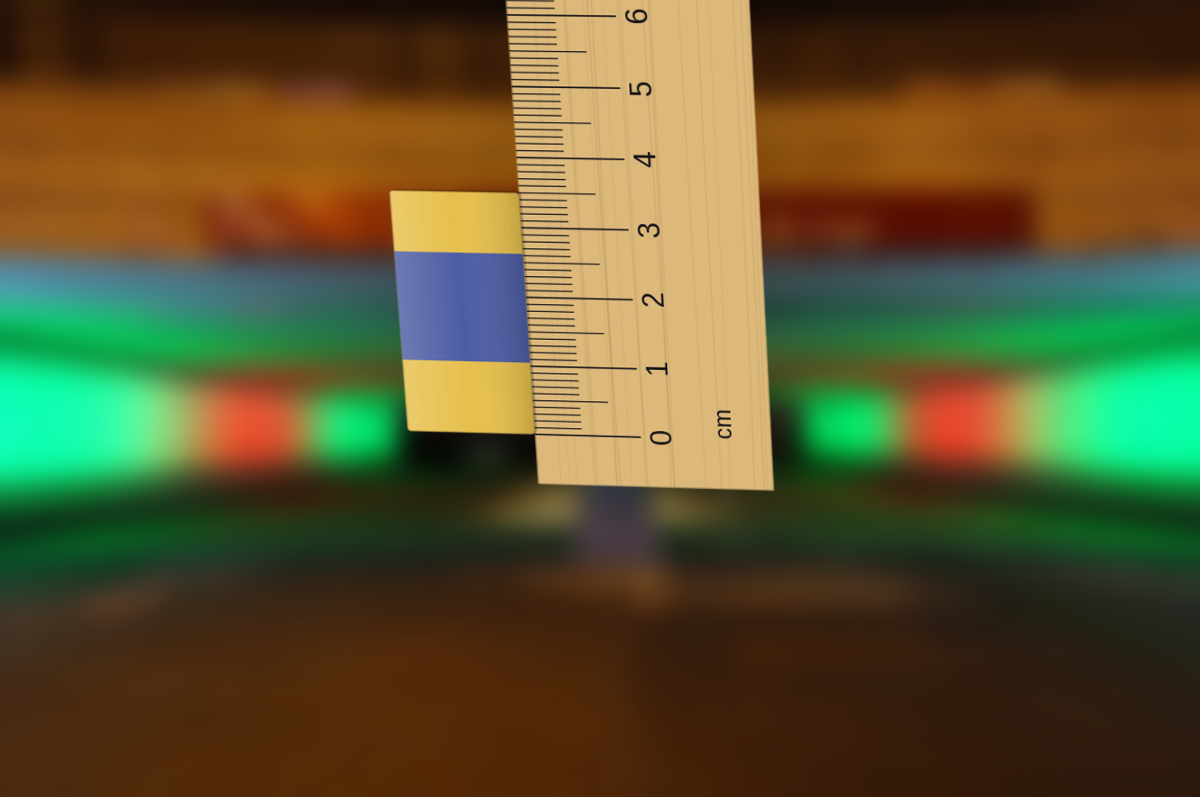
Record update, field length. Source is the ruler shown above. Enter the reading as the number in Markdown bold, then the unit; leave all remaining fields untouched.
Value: **3.5** cm
